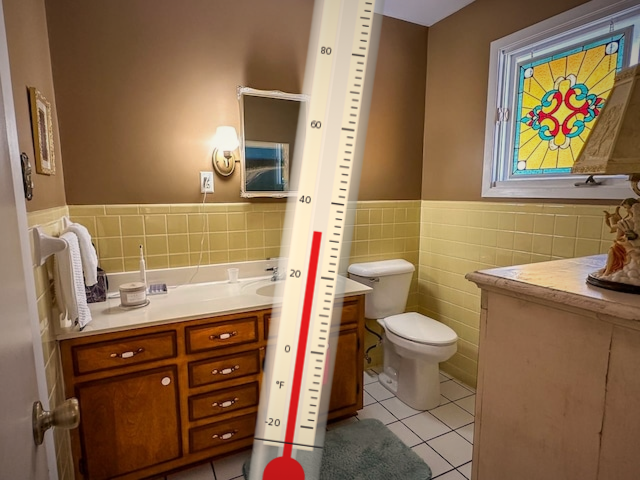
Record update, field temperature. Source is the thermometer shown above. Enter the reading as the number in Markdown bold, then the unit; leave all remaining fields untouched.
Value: **32** °F
